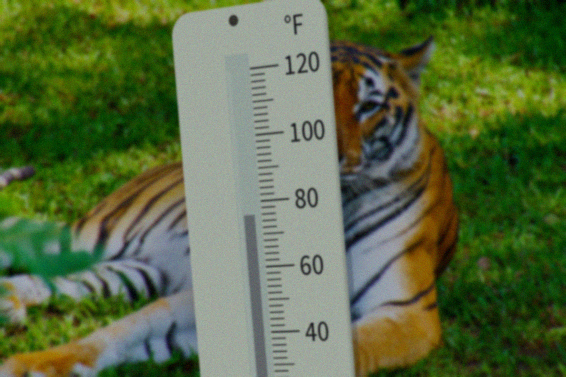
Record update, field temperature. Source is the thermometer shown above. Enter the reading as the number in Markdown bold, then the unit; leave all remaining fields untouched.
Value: **76** °F
